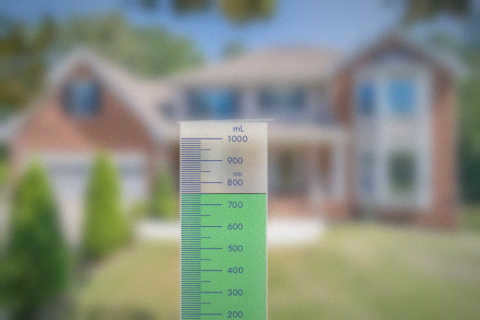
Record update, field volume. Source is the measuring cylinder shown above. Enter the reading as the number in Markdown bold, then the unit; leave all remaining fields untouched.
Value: **750** mL
